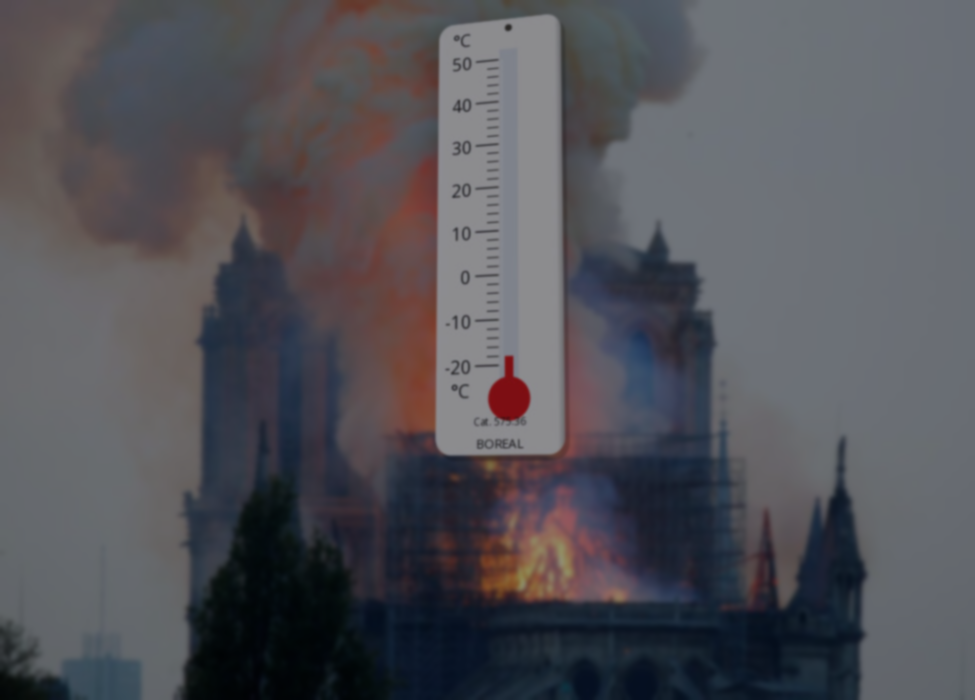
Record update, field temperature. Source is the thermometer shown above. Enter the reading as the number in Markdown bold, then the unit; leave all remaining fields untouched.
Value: **-18** °C
